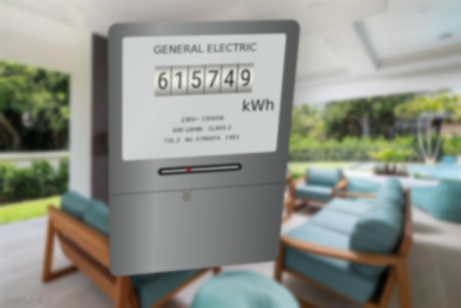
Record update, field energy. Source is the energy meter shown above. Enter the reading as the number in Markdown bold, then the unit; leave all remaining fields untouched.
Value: **615749** kWh
